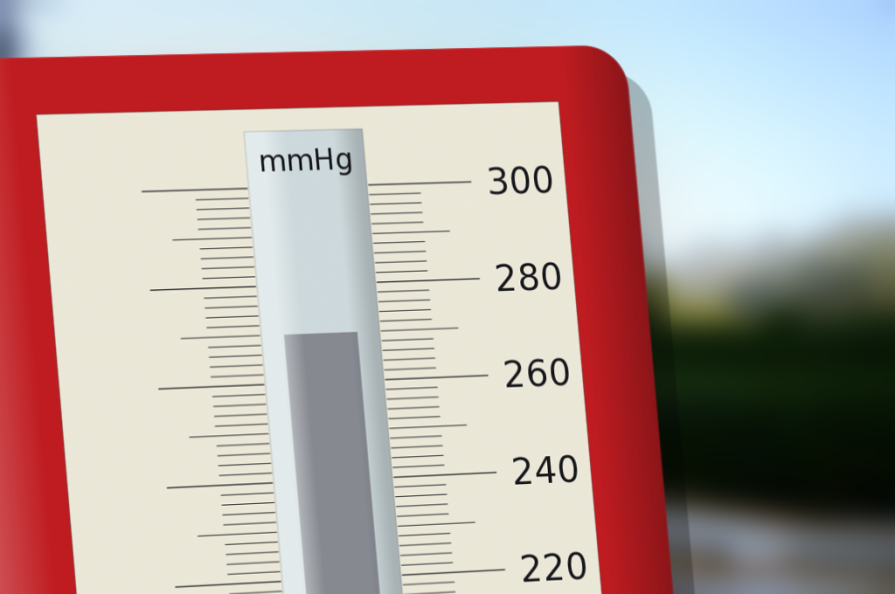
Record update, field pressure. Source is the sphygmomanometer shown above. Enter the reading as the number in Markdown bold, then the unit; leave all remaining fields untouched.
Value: **270** mmHg
